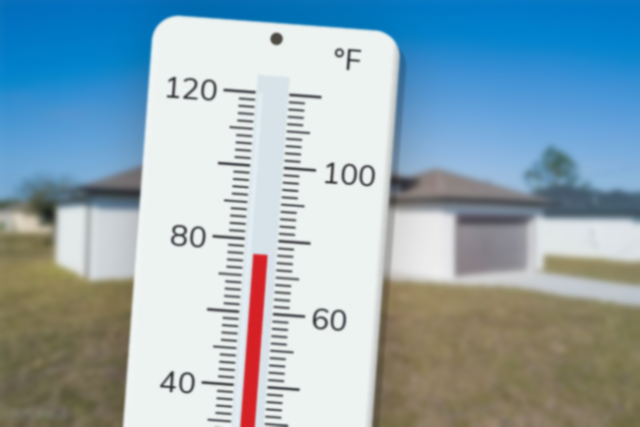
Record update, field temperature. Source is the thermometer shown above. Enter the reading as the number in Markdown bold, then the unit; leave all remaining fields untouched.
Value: **76** °F
